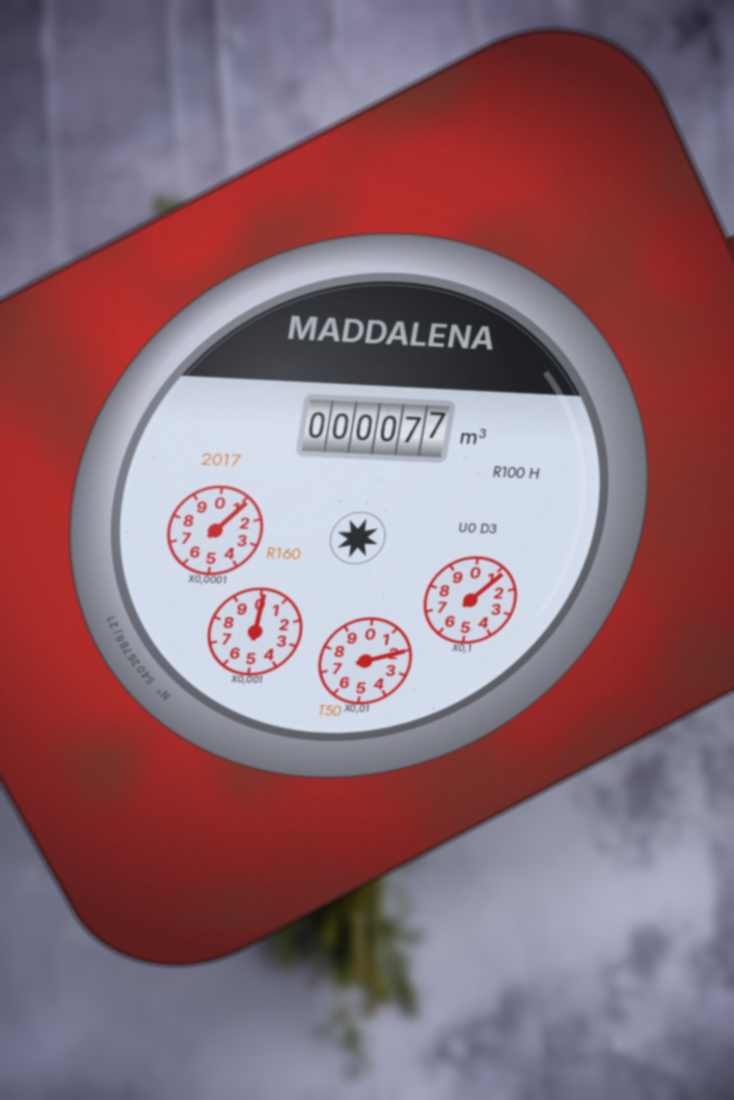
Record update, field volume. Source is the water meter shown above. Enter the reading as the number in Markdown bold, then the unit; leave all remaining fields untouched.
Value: **77.1201** m³
